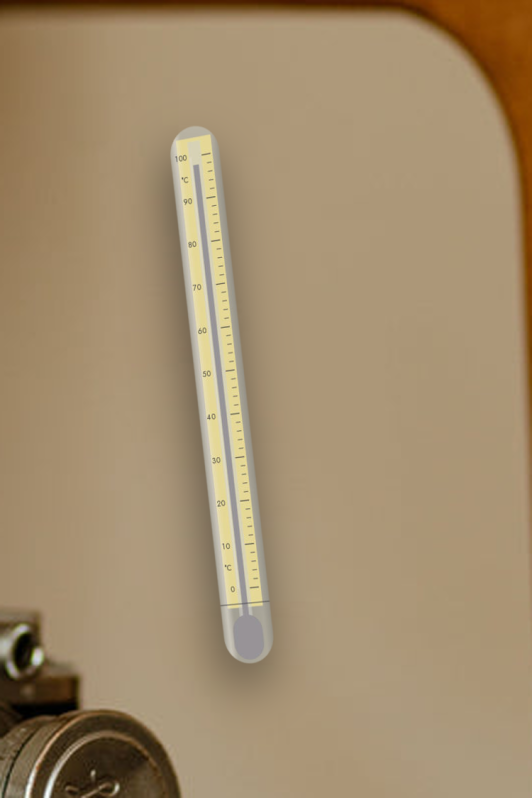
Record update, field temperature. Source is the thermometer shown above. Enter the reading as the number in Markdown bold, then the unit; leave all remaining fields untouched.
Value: **98** °C
